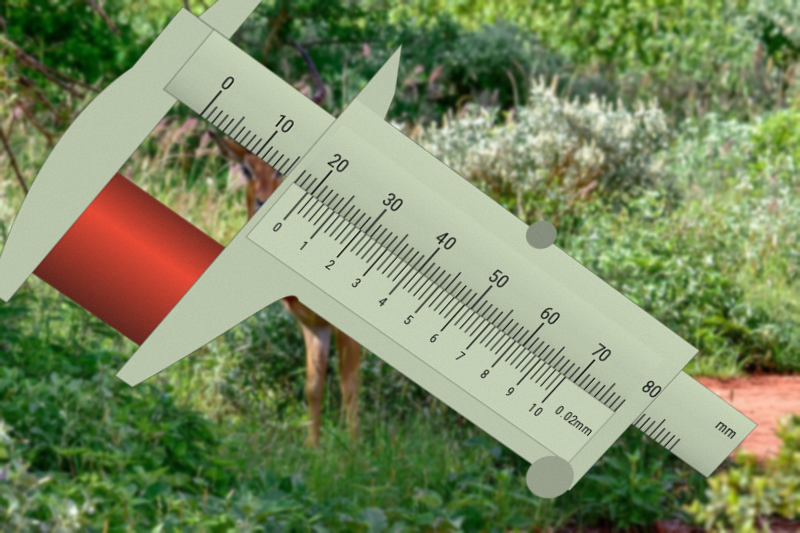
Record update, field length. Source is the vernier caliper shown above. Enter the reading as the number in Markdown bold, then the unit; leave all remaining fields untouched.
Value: **19.4** mm
